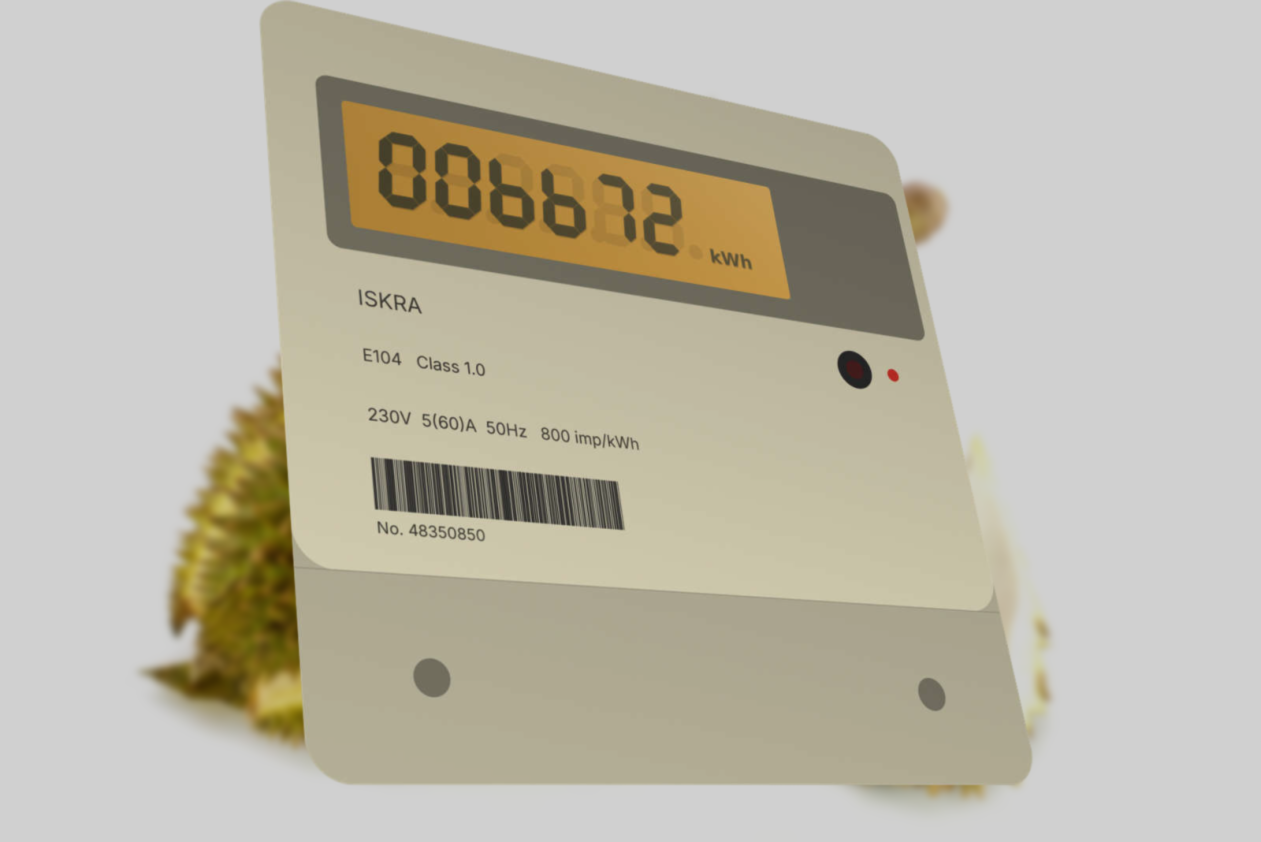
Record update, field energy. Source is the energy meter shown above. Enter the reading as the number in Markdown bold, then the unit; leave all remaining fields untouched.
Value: **6672** kWh
